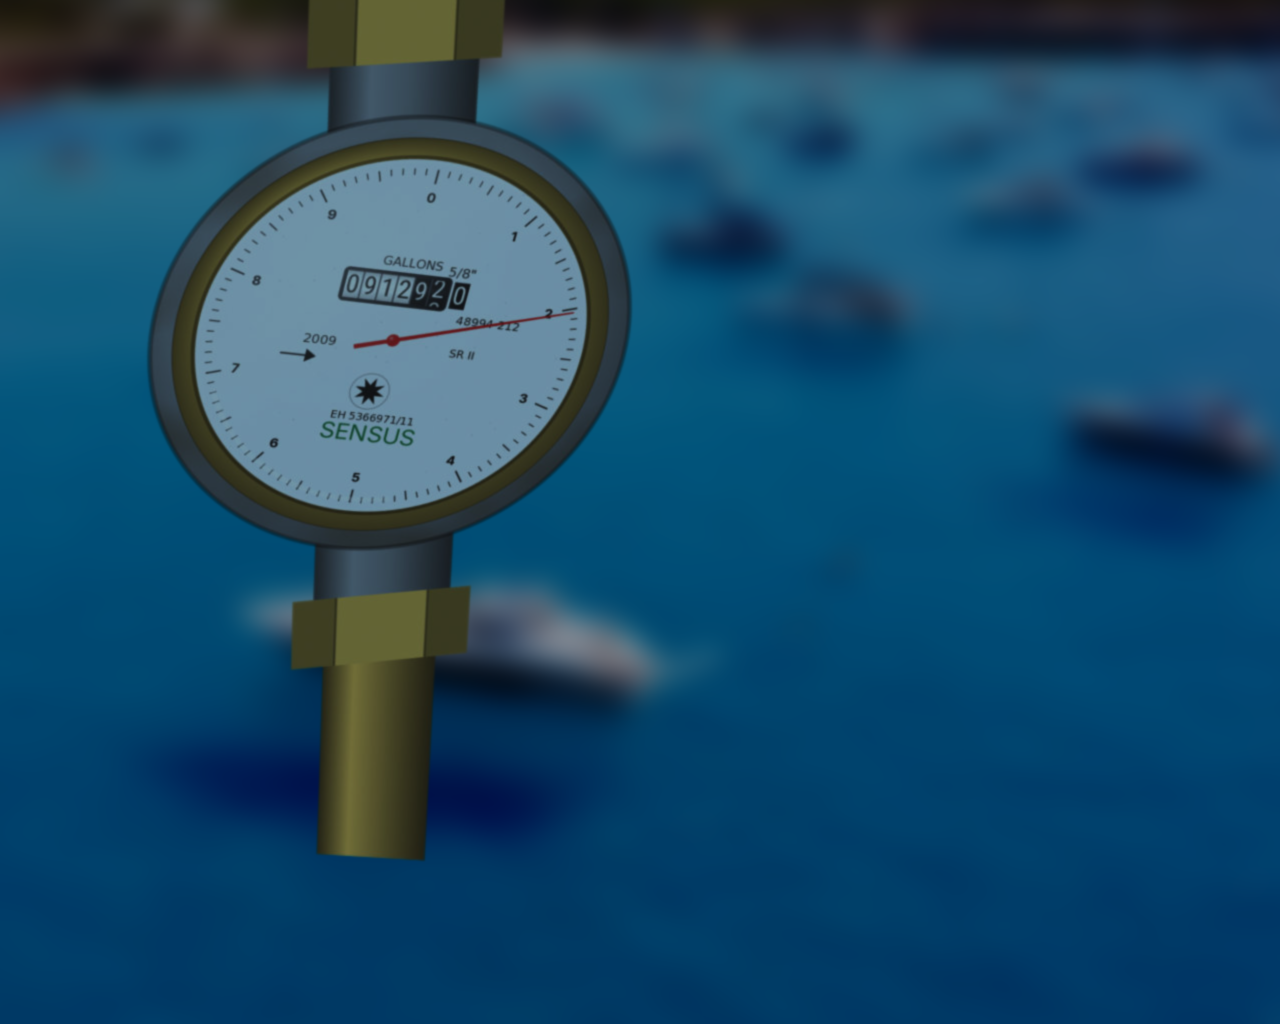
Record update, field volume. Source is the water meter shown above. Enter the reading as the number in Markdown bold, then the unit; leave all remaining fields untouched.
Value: **912922.0** gal
